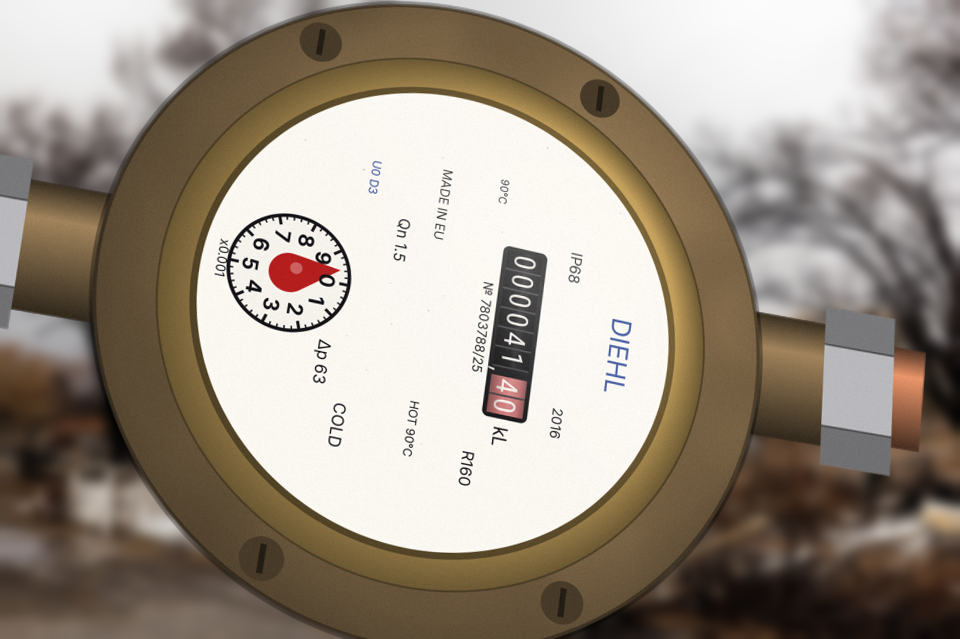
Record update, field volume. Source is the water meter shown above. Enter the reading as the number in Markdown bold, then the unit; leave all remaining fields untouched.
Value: **41.399** kL
